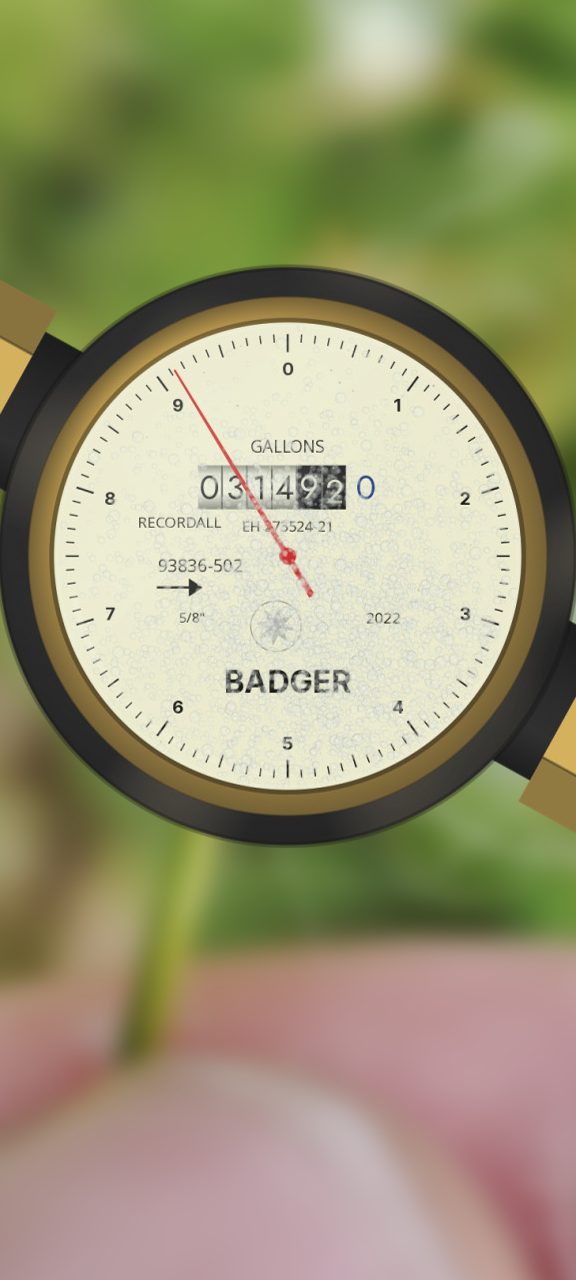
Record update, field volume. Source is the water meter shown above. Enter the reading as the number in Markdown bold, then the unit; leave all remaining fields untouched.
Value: **314919.1** gal
